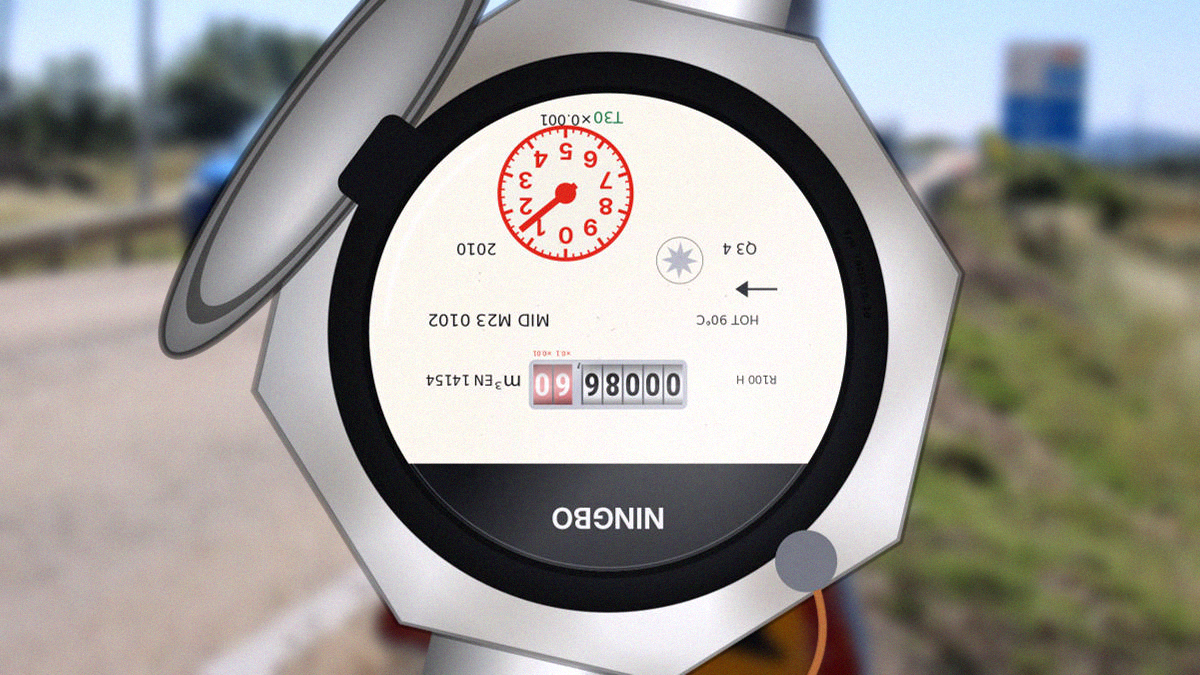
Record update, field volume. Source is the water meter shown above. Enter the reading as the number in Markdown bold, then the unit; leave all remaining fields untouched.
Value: **86.601** m³
